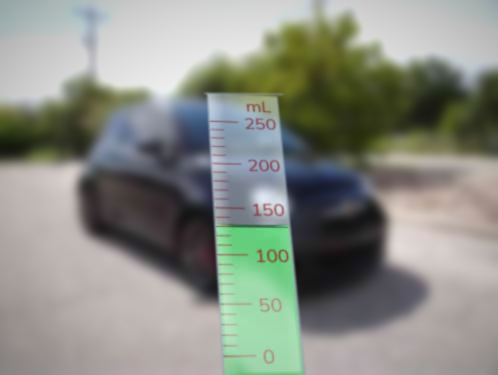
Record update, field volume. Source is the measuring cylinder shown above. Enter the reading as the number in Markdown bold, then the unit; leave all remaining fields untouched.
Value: **130** mL
